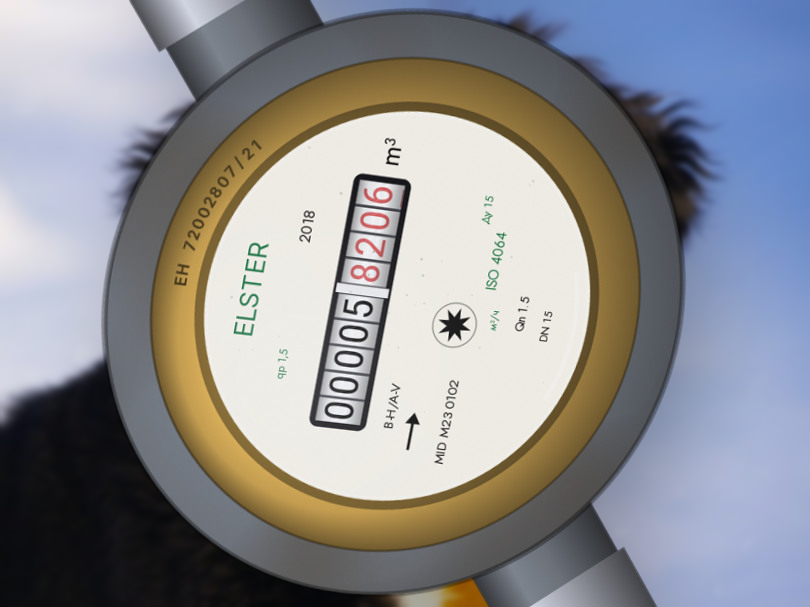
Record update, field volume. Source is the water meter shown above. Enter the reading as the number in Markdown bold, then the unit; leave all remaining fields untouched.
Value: **5.8206** m³
